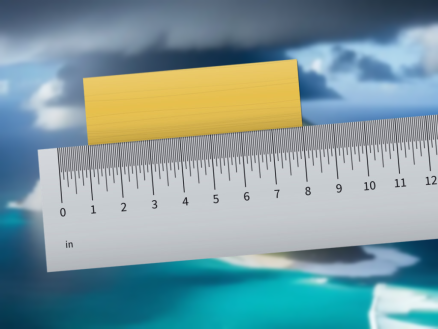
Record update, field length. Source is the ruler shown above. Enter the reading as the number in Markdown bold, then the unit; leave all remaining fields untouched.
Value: **7** in
